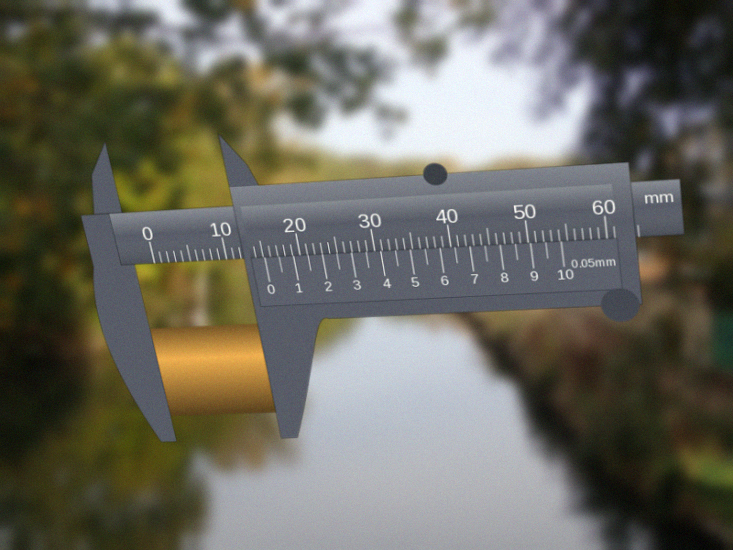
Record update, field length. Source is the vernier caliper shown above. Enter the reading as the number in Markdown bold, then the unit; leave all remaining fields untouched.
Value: **15.2** mm
